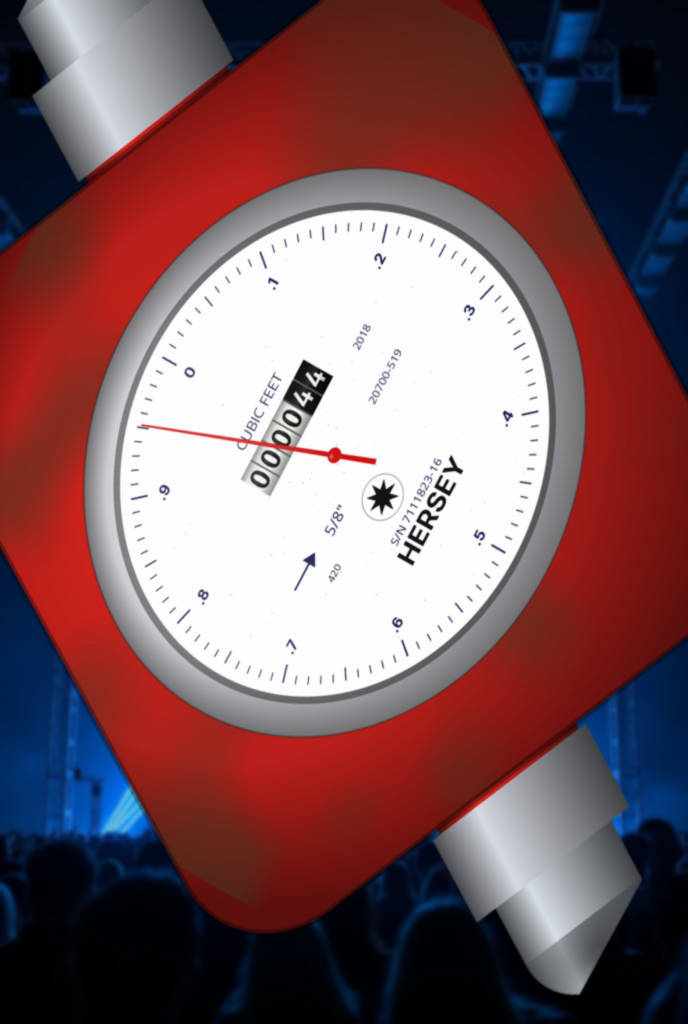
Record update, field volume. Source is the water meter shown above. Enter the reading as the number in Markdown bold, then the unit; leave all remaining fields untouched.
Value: **43.95** ft³
